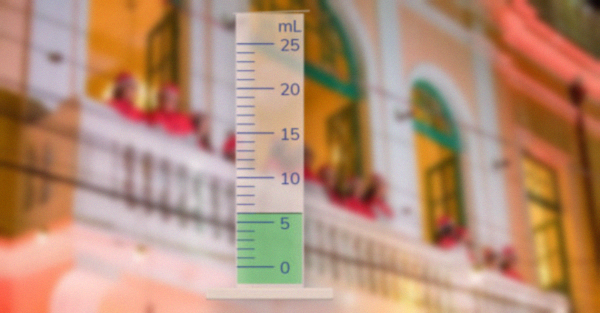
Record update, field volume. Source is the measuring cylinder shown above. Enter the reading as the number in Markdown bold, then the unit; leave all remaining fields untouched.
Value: **6** mL
